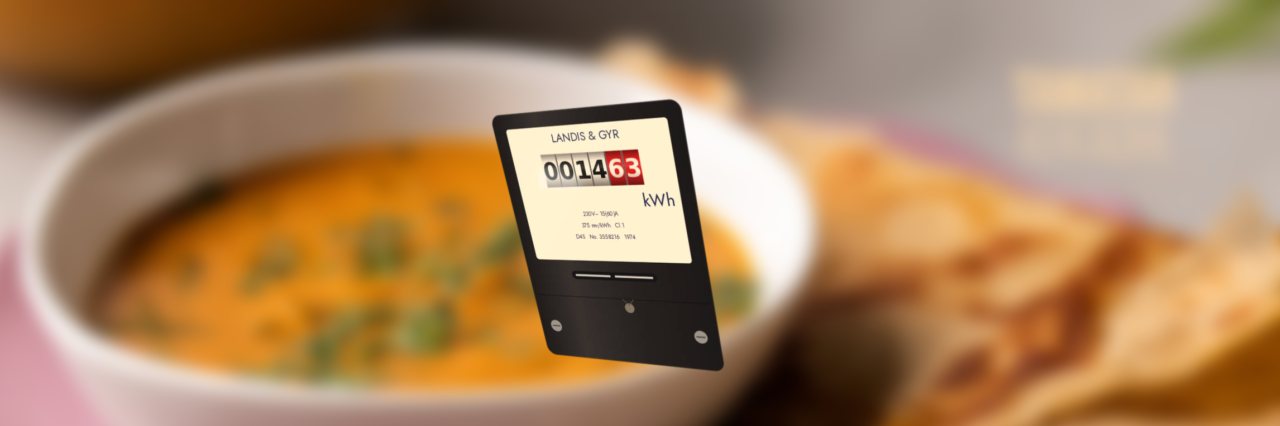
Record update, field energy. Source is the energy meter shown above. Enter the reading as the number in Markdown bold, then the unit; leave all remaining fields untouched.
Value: **14.63** kWh
